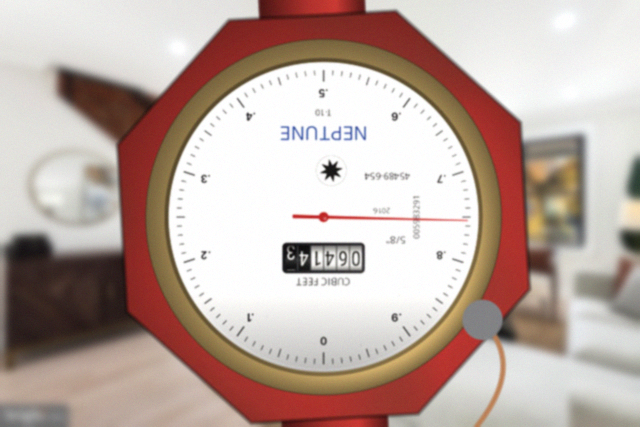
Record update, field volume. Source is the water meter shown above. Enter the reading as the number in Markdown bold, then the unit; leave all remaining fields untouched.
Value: **64142.75** ft³
